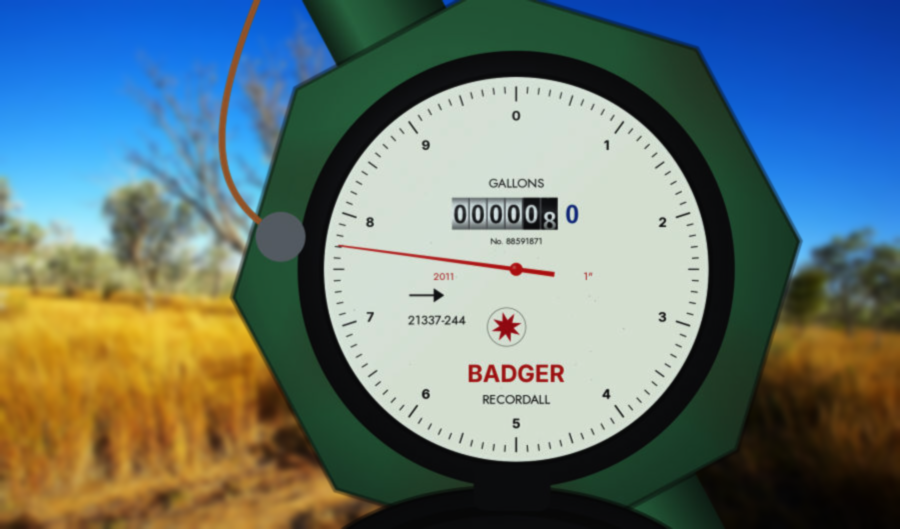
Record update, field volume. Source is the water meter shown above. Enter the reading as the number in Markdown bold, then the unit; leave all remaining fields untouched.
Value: **77.7** gal
